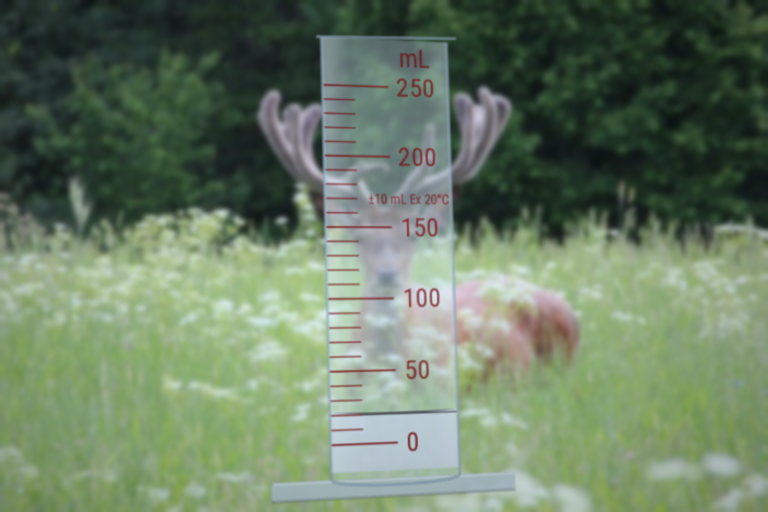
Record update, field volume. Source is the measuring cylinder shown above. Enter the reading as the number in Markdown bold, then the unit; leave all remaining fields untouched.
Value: **20** mL
